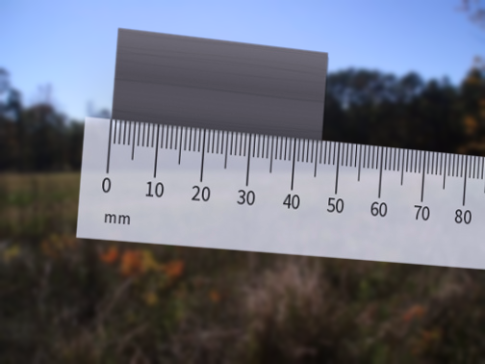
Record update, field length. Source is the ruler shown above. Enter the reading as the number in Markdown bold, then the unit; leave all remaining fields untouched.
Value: **46** mm
